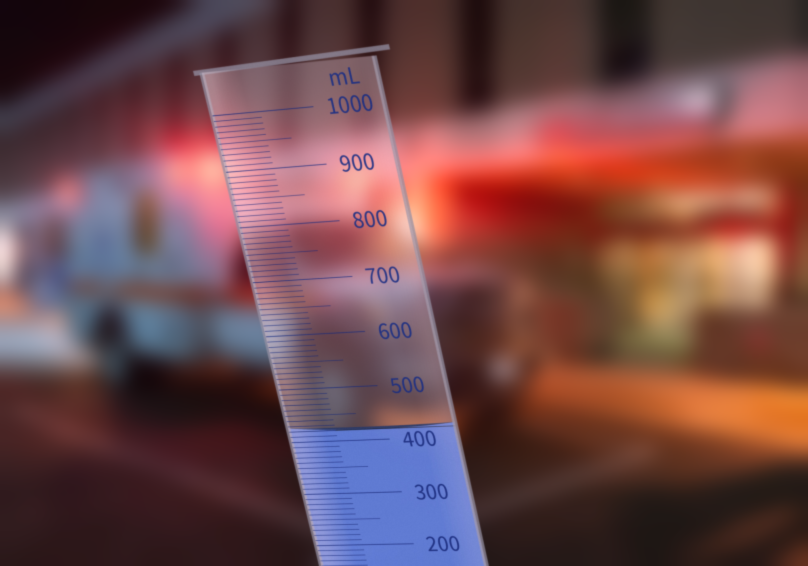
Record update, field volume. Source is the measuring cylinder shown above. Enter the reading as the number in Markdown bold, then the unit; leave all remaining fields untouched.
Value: **420** mL
